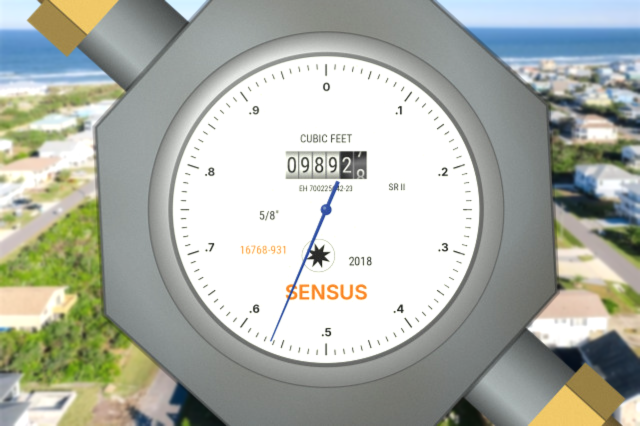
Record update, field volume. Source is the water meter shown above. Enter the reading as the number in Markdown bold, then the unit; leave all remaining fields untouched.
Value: **98927.56** ft³
